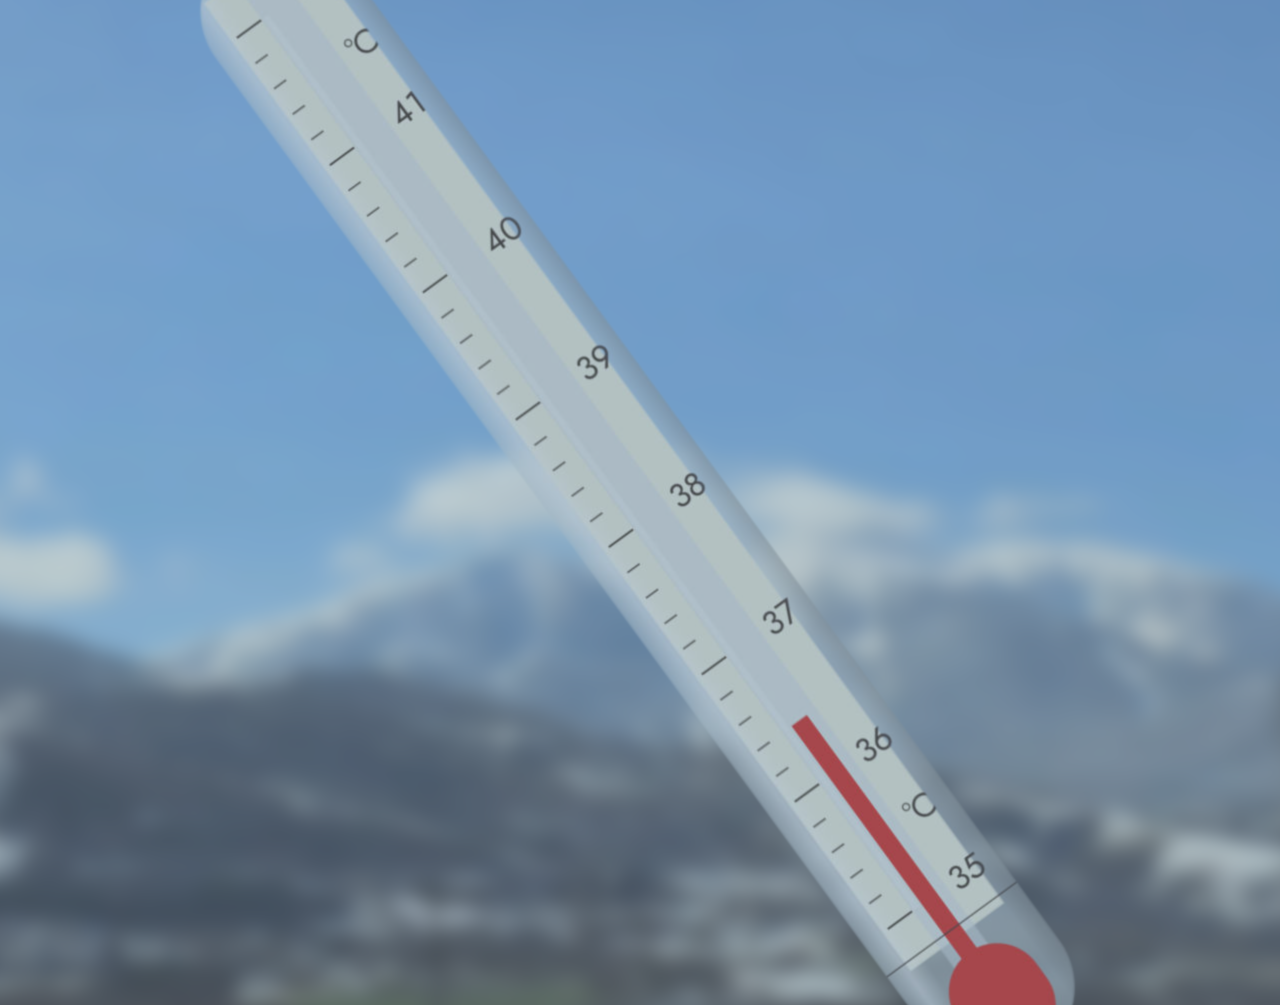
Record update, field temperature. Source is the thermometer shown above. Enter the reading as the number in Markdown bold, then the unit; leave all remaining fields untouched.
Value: **36.4** °C
